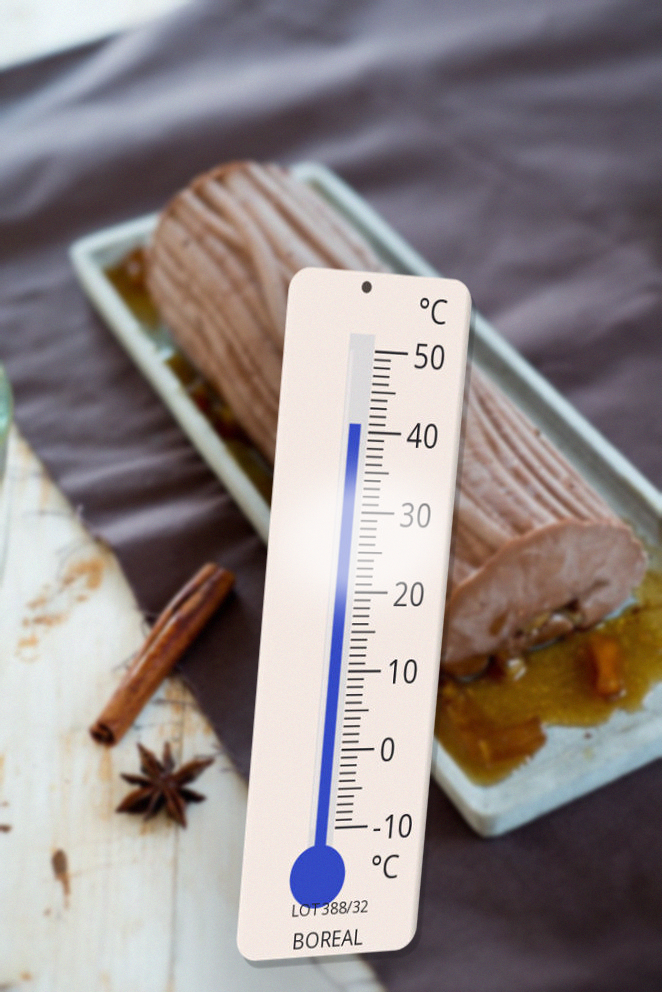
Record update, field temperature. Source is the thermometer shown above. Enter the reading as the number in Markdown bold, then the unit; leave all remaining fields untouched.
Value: **41** °C
